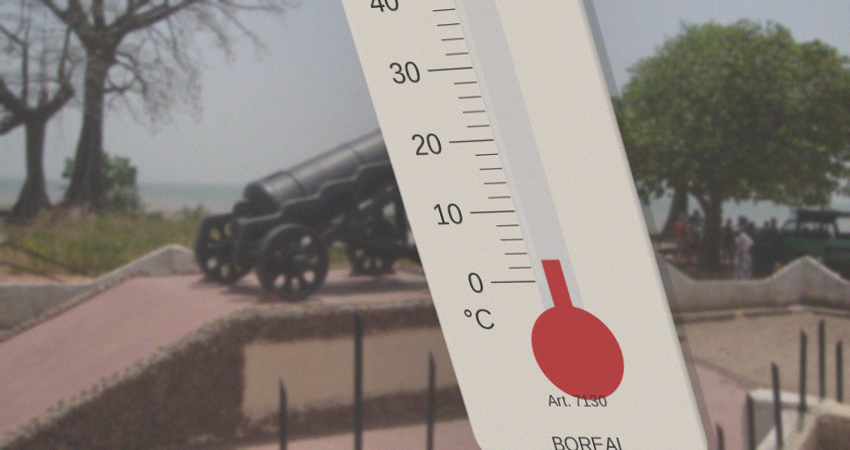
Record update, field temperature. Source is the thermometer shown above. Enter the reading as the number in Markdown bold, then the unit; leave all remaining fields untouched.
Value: **3** °C
